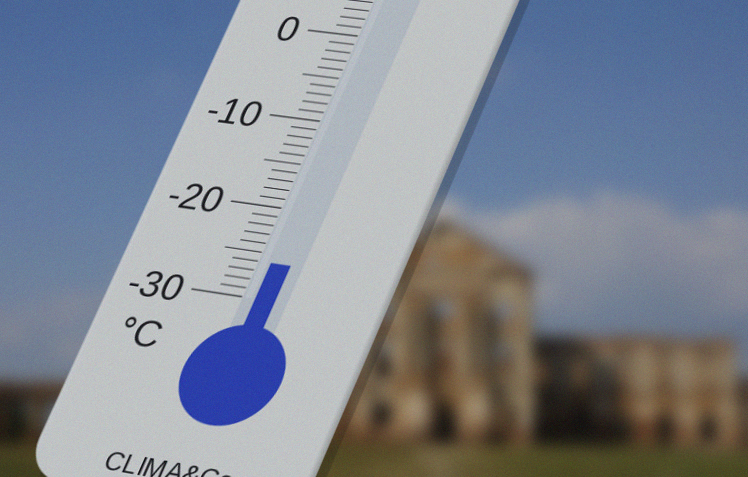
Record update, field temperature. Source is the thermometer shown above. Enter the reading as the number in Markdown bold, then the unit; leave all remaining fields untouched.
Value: **-26** °C
